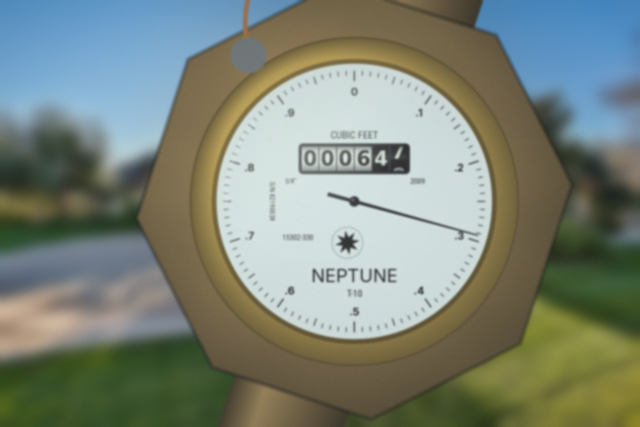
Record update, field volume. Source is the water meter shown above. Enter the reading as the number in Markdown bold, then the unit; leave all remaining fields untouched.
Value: **647.29** ft³
